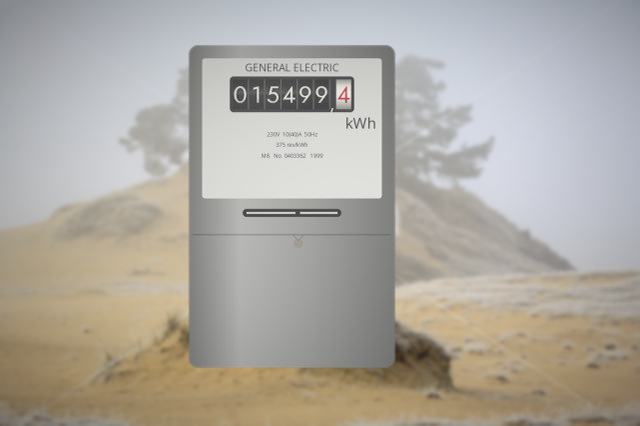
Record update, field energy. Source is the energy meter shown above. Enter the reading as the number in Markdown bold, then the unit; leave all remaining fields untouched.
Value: **15499.4** kWh
